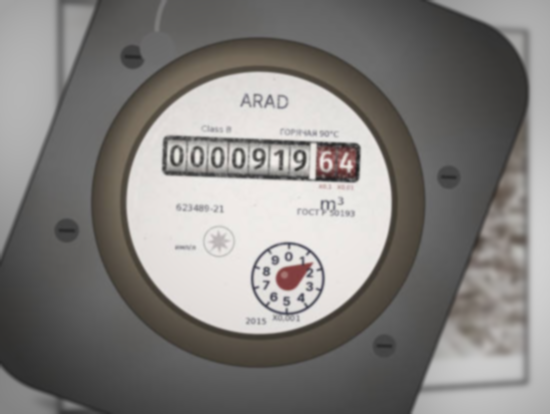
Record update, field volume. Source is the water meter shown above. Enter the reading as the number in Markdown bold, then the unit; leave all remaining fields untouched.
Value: **919.641** m³
